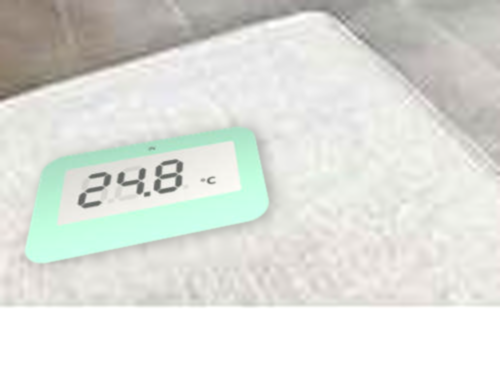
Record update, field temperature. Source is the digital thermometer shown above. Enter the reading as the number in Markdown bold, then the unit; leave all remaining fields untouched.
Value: **24.8** °C
